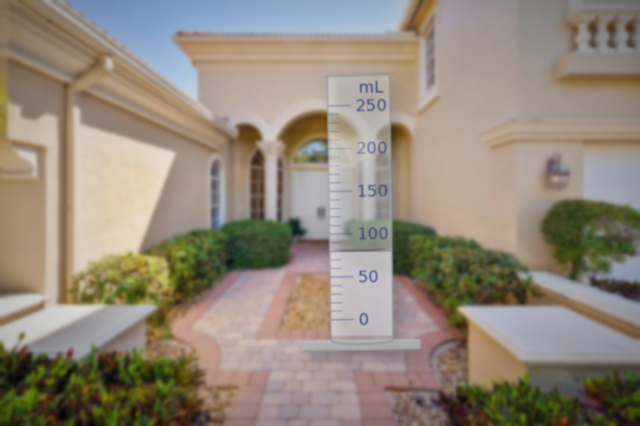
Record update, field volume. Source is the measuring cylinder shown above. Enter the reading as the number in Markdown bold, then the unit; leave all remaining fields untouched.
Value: **80** mL
